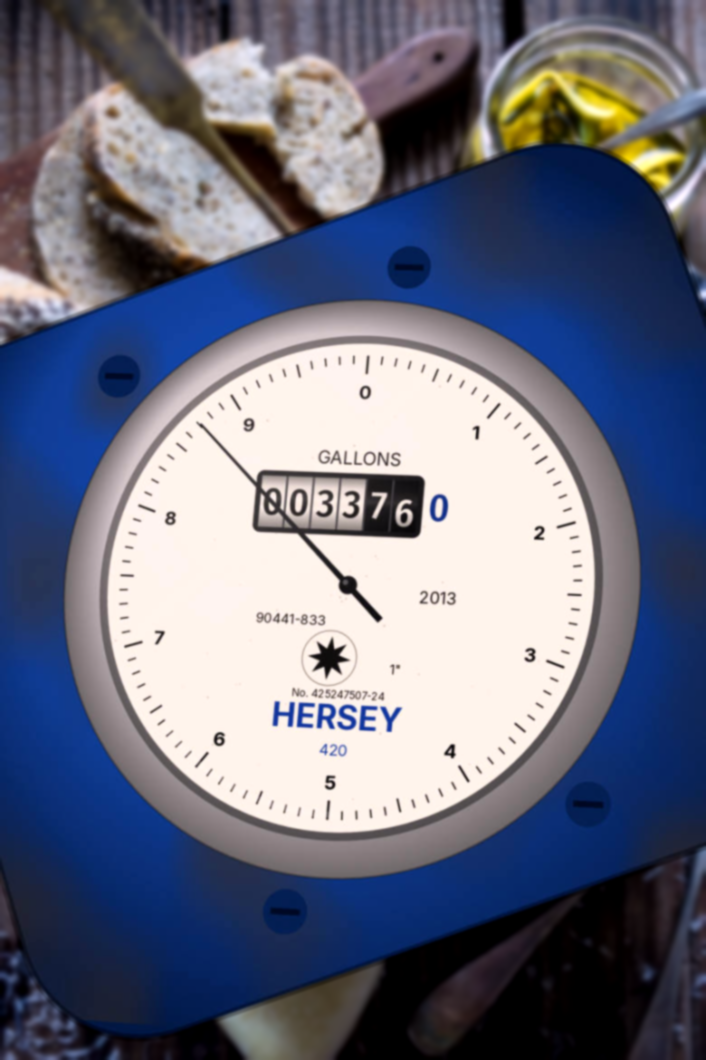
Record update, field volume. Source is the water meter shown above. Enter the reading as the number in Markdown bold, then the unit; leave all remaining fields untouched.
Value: **33758.7** gal
